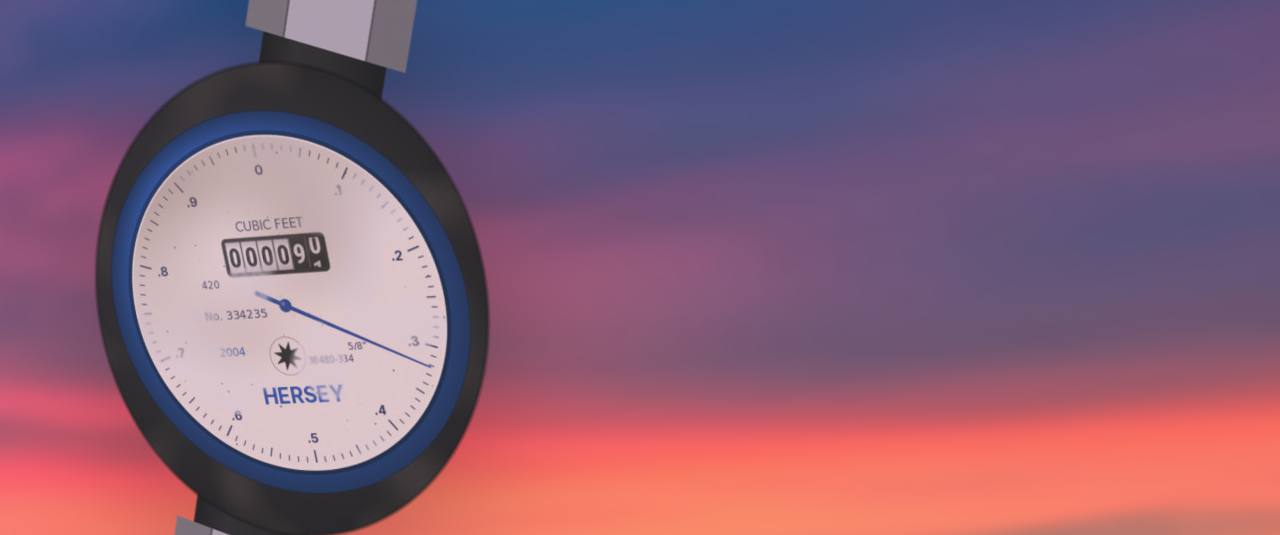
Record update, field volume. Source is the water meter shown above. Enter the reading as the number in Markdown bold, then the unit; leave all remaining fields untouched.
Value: **90.32** ft³
